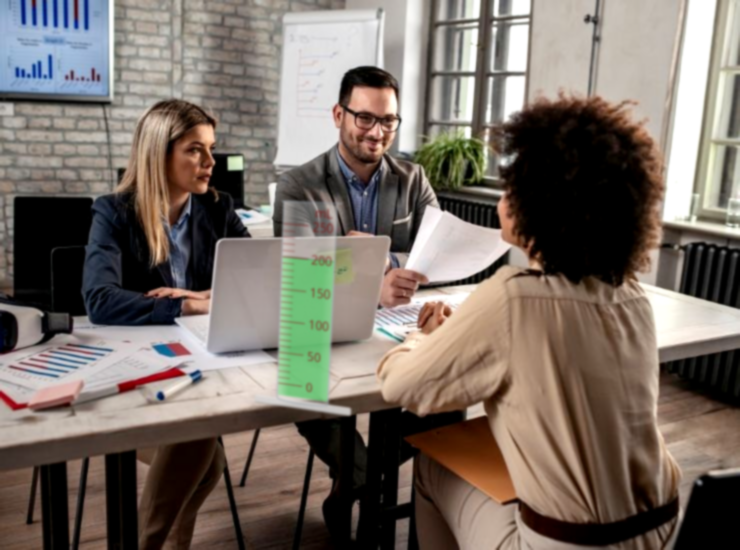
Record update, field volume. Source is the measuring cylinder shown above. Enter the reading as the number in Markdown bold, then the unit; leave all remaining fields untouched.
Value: **200** mL
